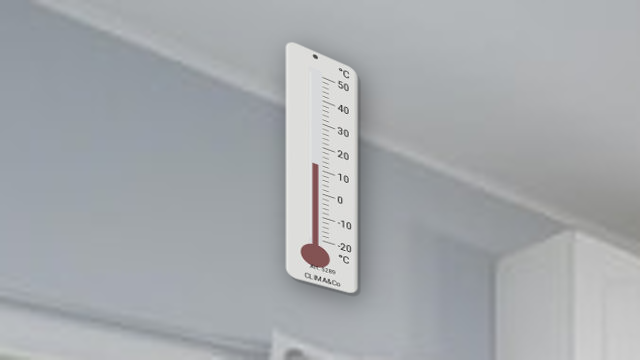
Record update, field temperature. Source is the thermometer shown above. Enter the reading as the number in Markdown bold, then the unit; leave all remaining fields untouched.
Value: **12** °C
